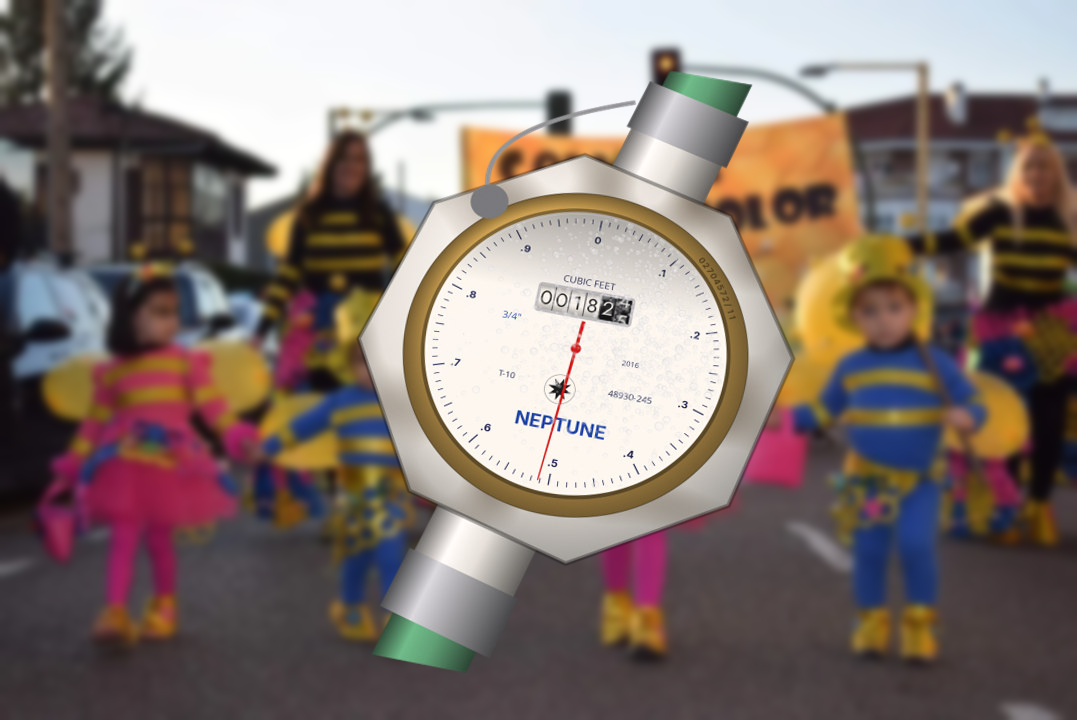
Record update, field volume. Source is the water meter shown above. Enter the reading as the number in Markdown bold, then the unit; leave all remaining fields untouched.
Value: **1824.51** ft³
